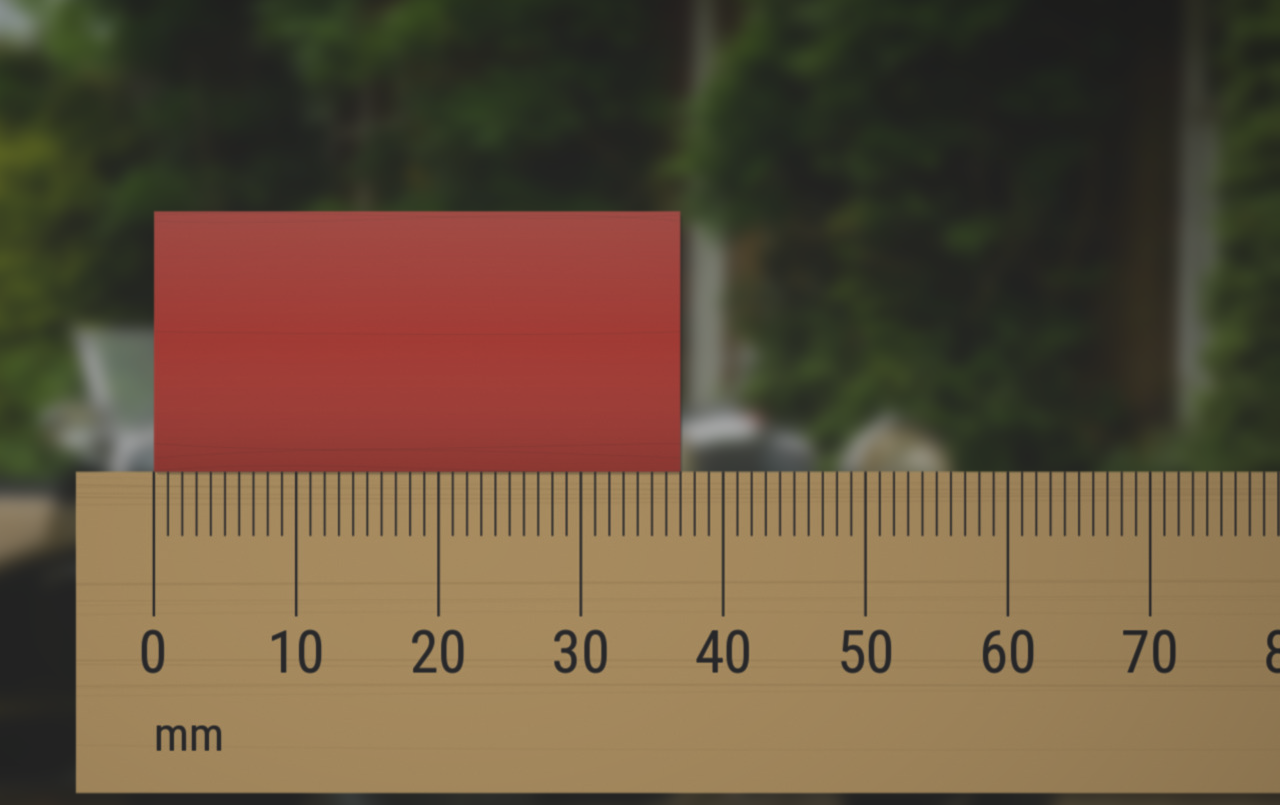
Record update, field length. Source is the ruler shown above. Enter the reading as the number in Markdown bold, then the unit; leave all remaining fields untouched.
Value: **37** mm
